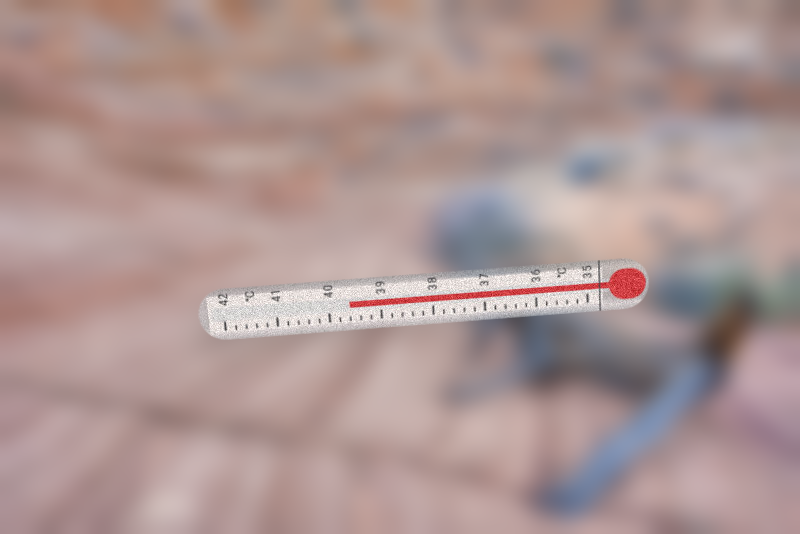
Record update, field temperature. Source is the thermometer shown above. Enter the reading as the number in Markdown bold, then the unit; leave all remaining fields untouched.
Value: **39.6** °C
